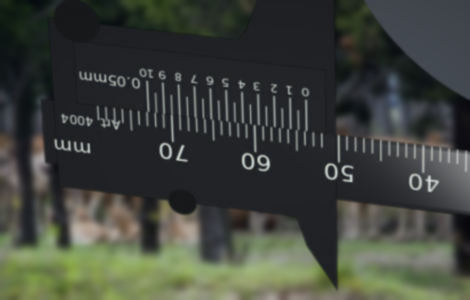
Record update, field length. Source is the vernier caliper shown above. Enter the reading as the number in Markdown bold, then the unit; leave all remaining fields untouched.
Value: **53.8** mm
